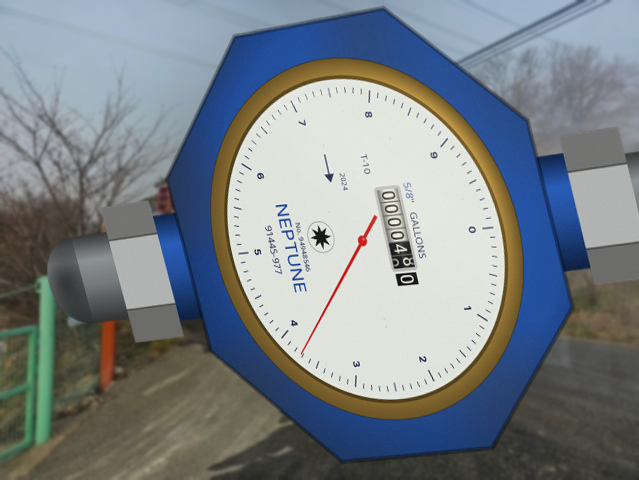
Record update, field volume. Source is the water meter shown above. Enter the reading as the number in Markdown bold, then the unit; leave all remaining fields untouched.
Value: **483.7** gal
